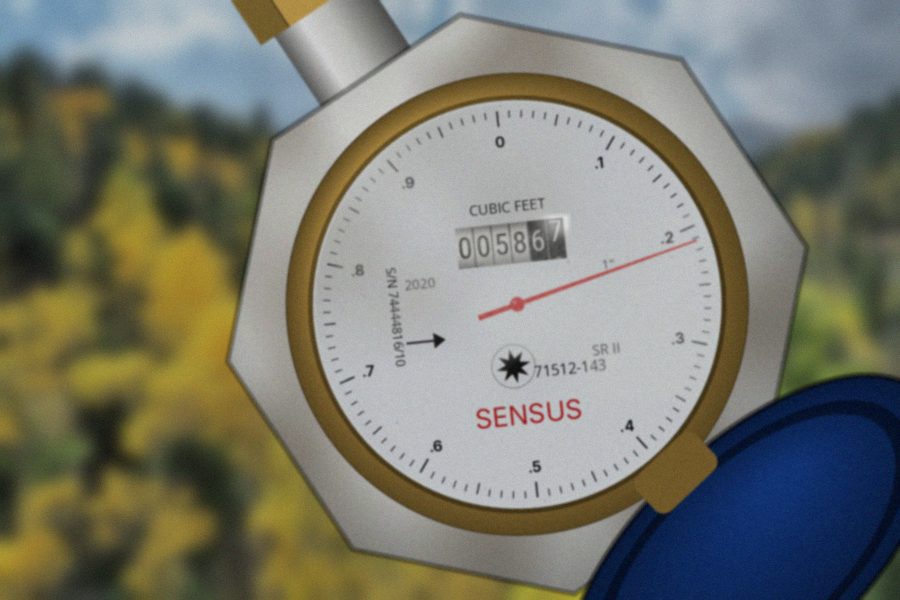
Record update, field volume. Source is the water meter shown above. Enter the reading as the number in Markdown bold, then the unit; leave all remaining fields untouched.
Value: **5867.21** ft³
